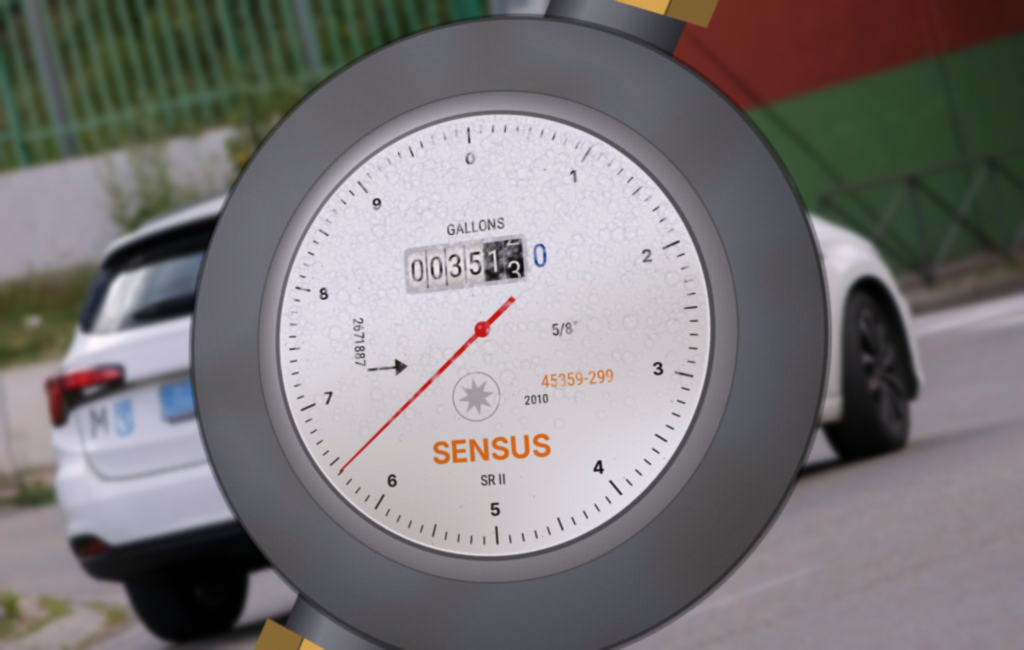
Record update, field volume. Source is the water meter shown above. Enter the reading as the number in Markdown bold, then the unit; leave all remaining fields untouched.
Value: **35126.4** gal
